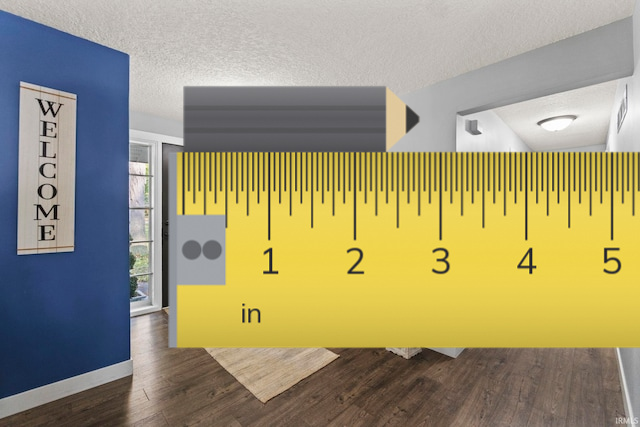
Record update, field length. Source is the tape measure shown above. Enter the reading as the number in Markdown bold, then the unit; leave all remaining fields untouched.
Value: **2.75** in
